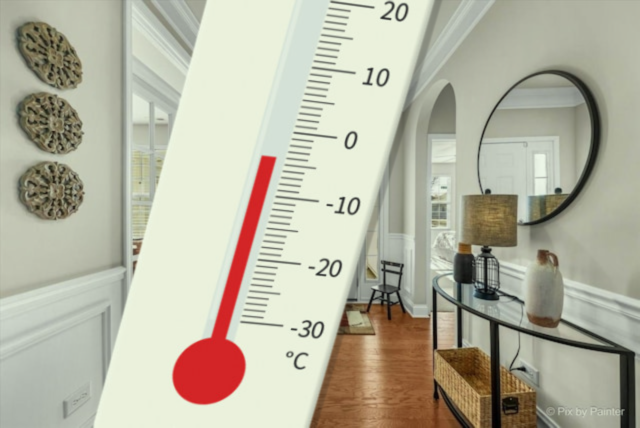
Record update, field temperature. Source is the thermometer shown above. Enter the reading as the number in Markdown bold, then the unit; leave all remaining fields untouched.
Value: **-4** °C
